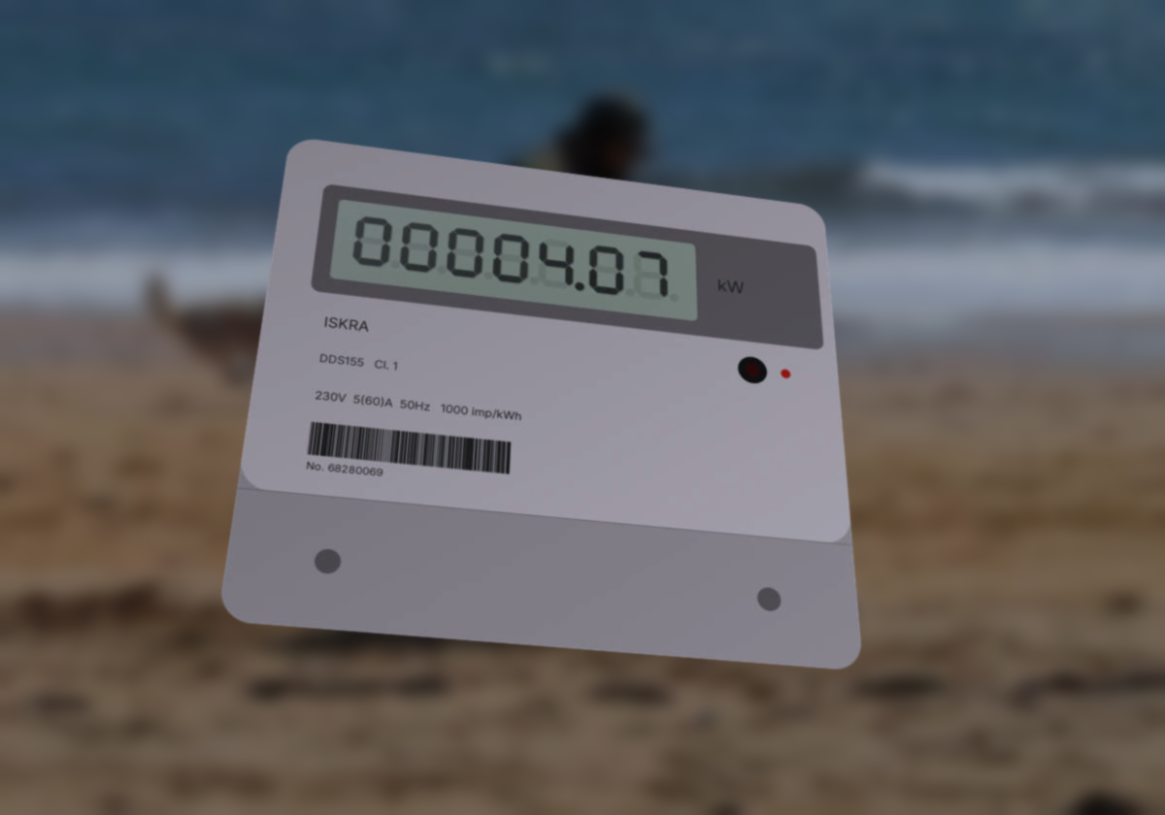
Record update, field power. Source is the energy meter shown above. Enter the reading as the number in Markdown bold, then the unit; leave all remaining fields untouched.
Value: **4.07** kW
